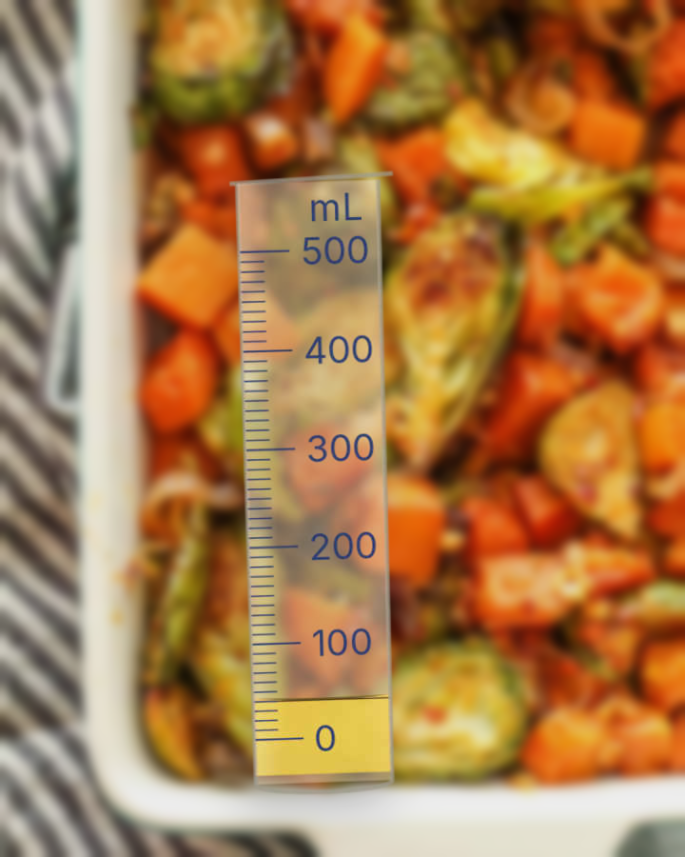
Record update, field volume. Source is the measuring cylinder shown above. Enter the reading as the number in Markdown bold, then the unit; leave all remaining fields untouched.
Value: **40** mL
